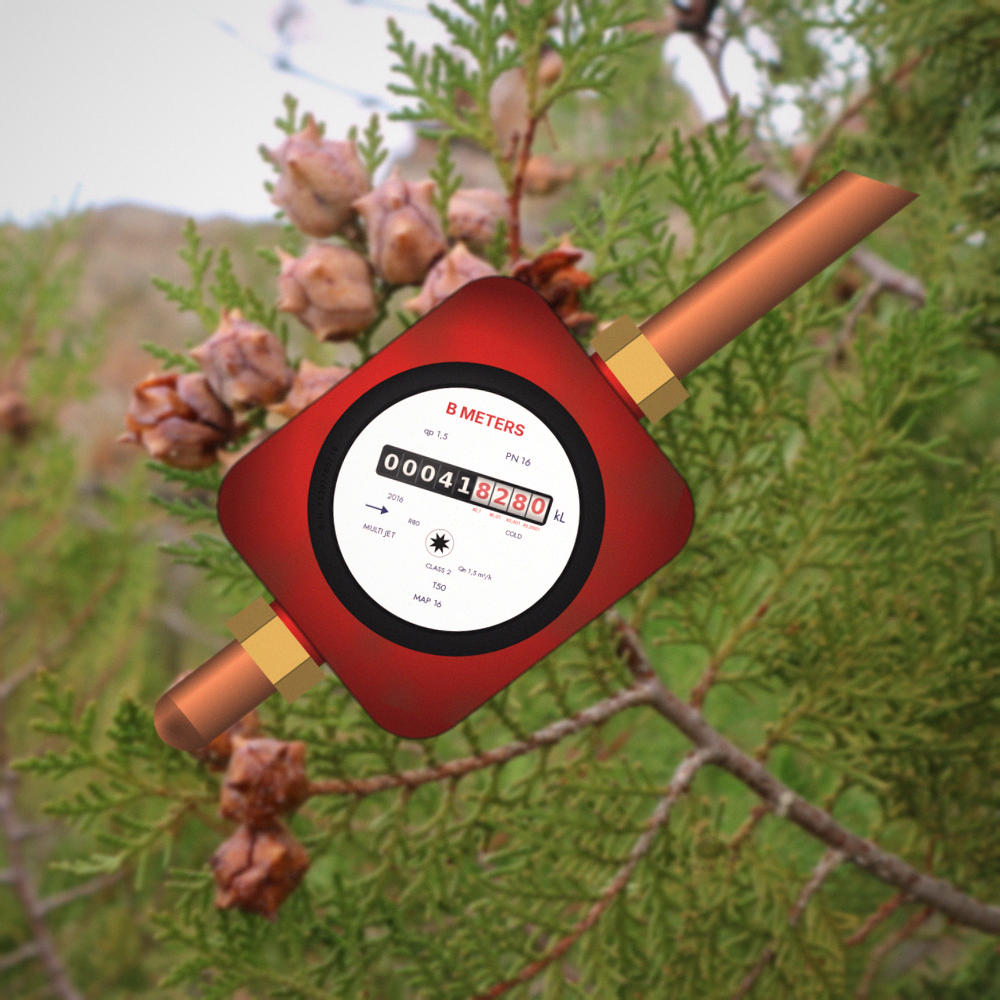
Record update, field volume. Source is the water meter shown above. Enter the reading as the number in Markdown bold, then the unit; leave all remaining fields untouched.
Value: **41.8280** kL
